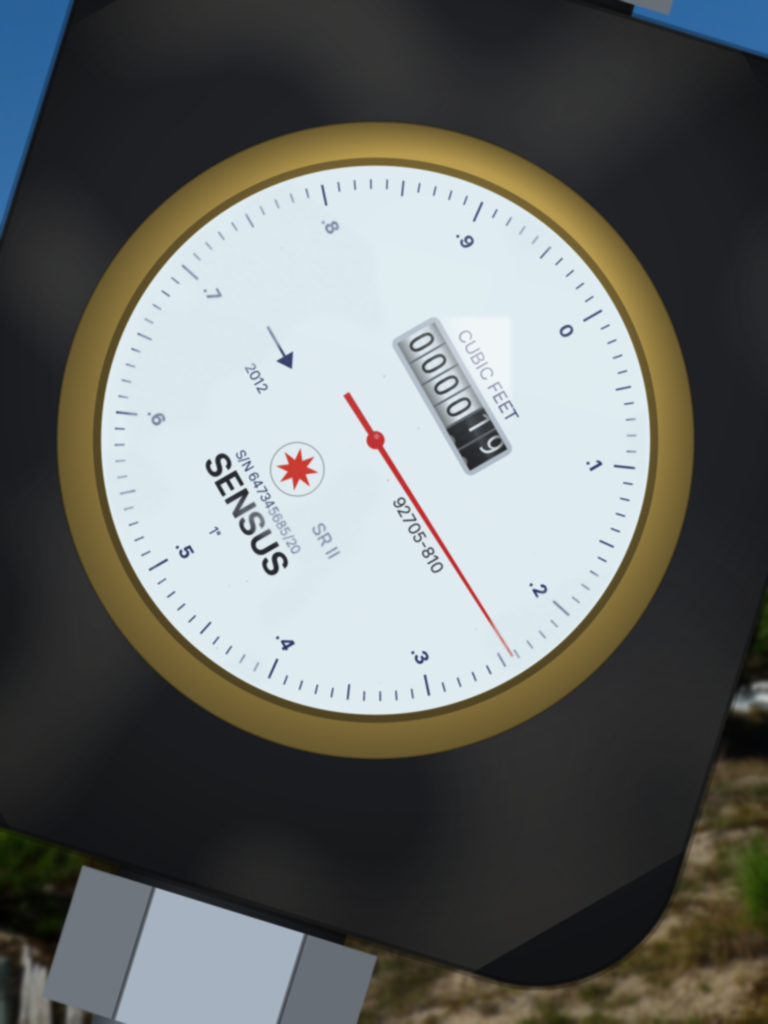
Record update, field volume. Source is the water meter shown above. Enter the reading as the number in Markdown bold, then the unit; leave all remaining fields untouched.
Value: **19.24** ft³
